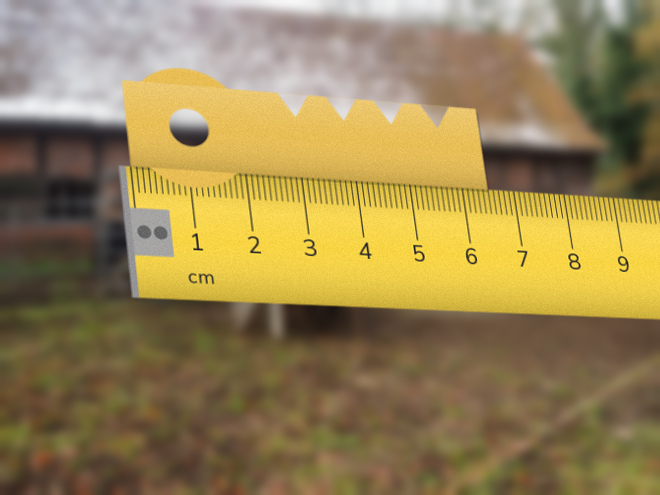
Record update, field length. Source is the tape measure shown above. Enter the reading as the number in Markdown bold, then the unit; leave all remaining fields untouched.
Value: **6.5** cm
